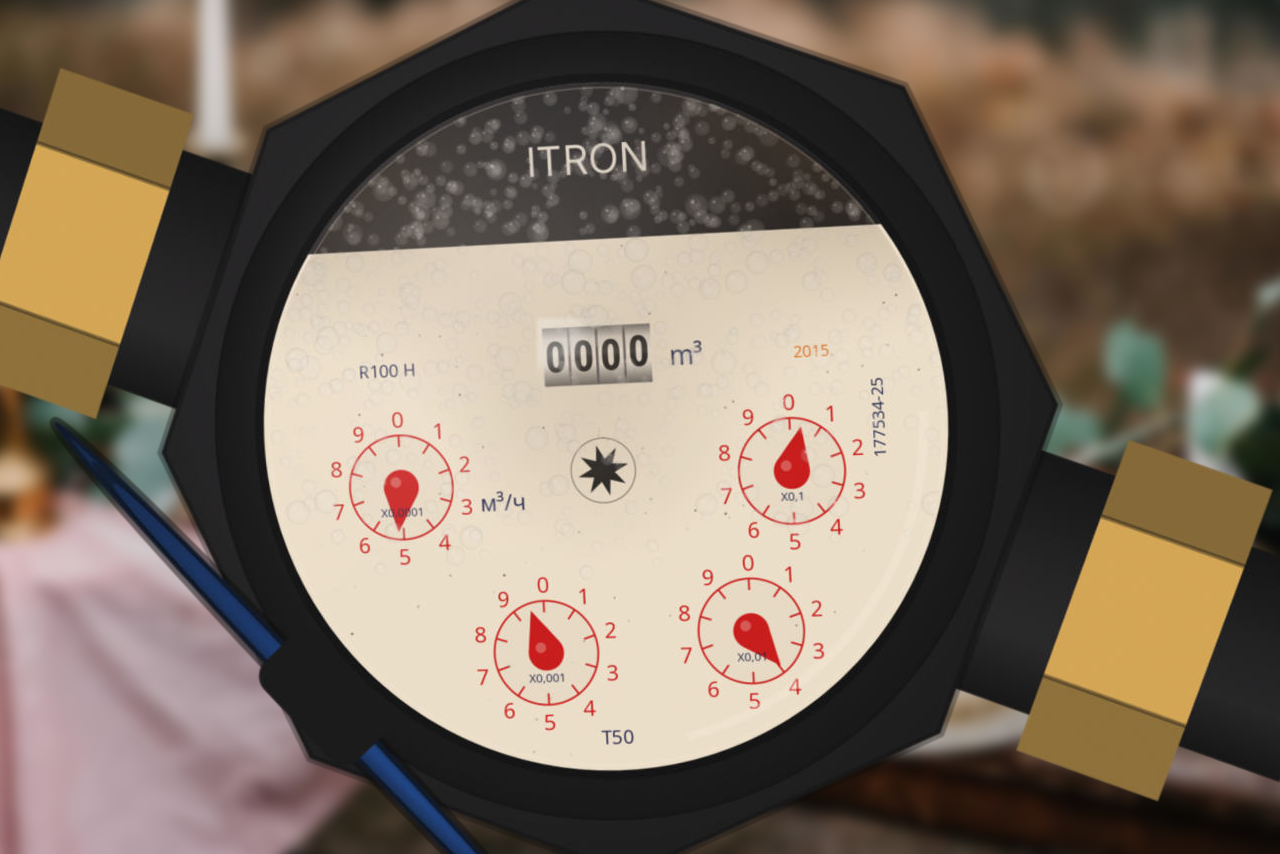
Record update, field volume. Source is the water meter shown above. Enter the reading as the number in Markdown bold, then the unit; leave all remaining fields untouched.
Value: **0.0395** m³
